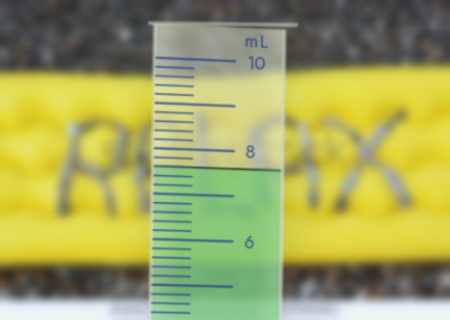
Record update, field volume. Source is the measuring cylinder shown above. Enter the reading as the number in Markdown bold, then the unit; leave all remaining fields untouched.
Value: **7.6** mL
